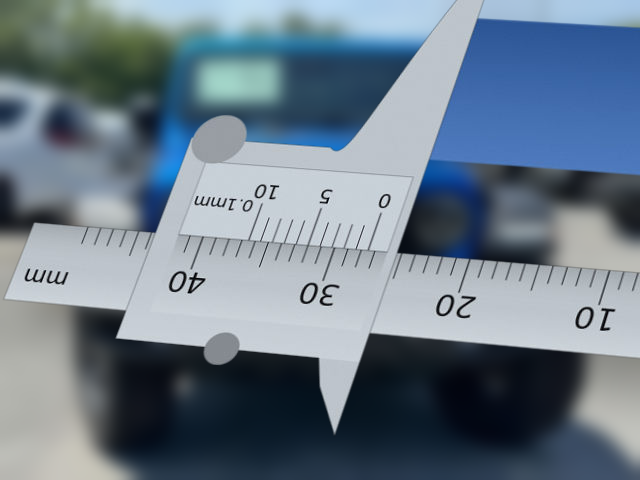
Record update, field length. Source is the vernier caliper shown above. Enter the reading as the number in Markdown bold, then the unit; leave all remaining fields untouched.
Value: **27.5** mm
